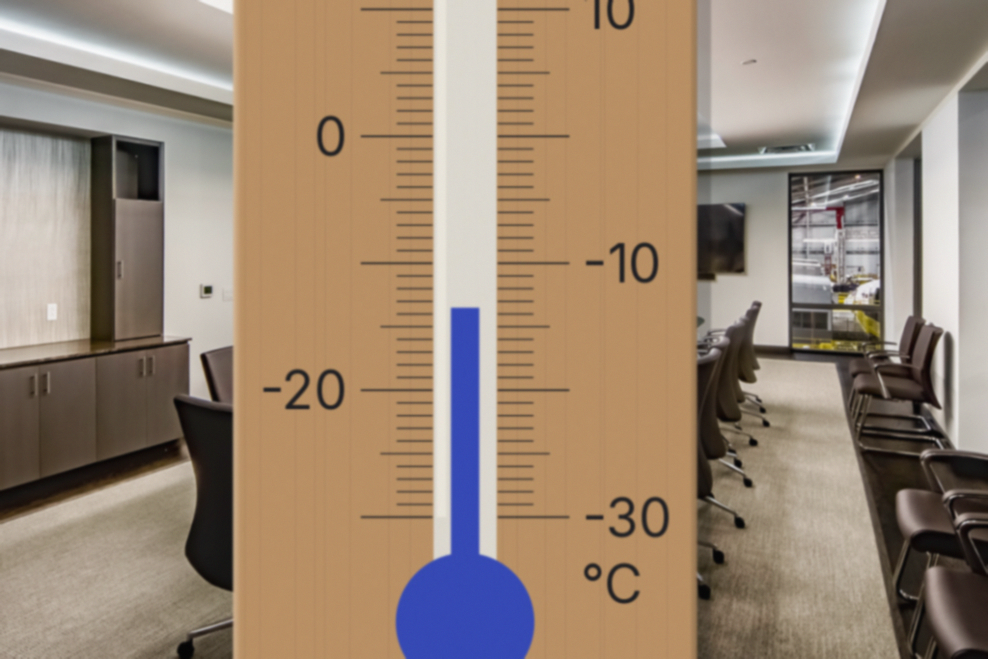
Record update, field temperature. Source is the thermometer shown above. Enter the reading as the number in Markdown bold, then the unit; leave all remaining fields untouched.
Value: **-13.5** °C
